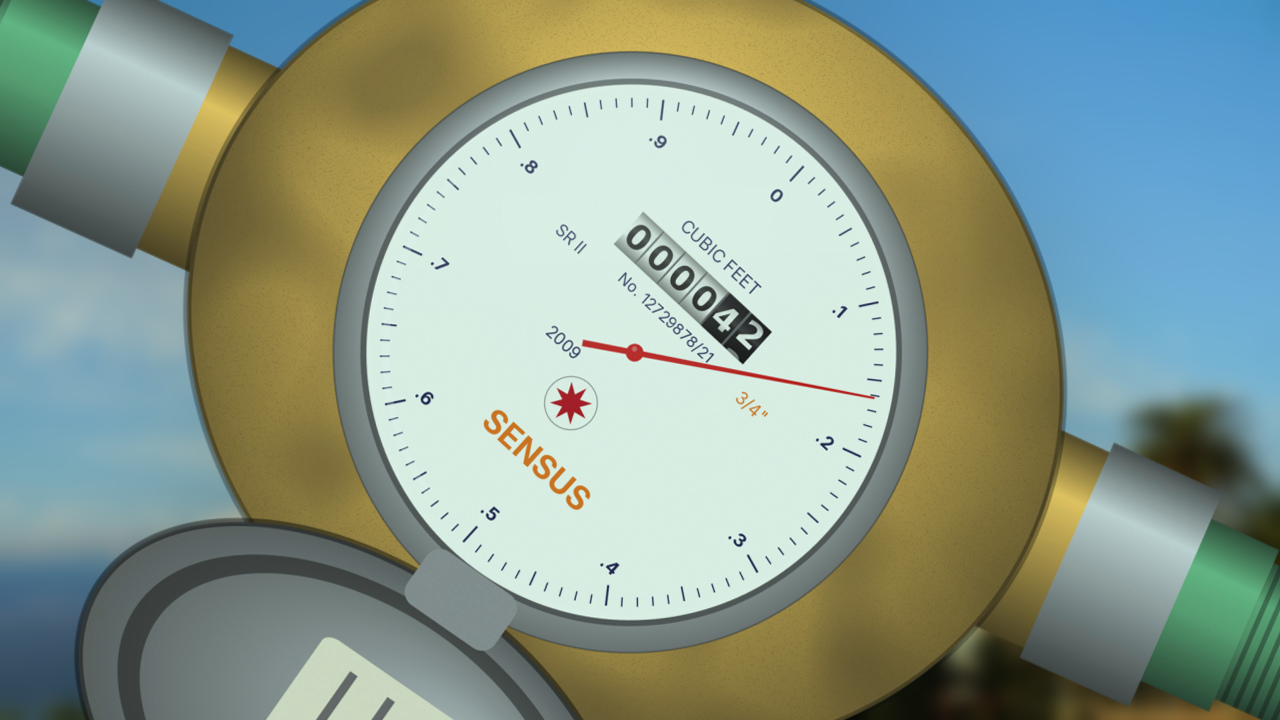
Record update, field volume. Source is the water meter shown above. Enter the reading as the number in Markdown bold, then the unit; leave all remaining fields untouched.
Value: **42.16** ft³
